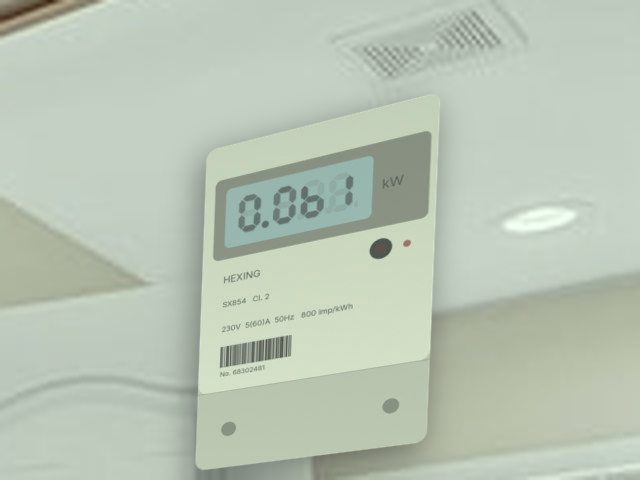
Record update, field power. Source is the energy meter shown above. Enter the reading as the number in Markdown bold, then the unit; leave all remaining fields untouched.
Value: **0.061** kW
